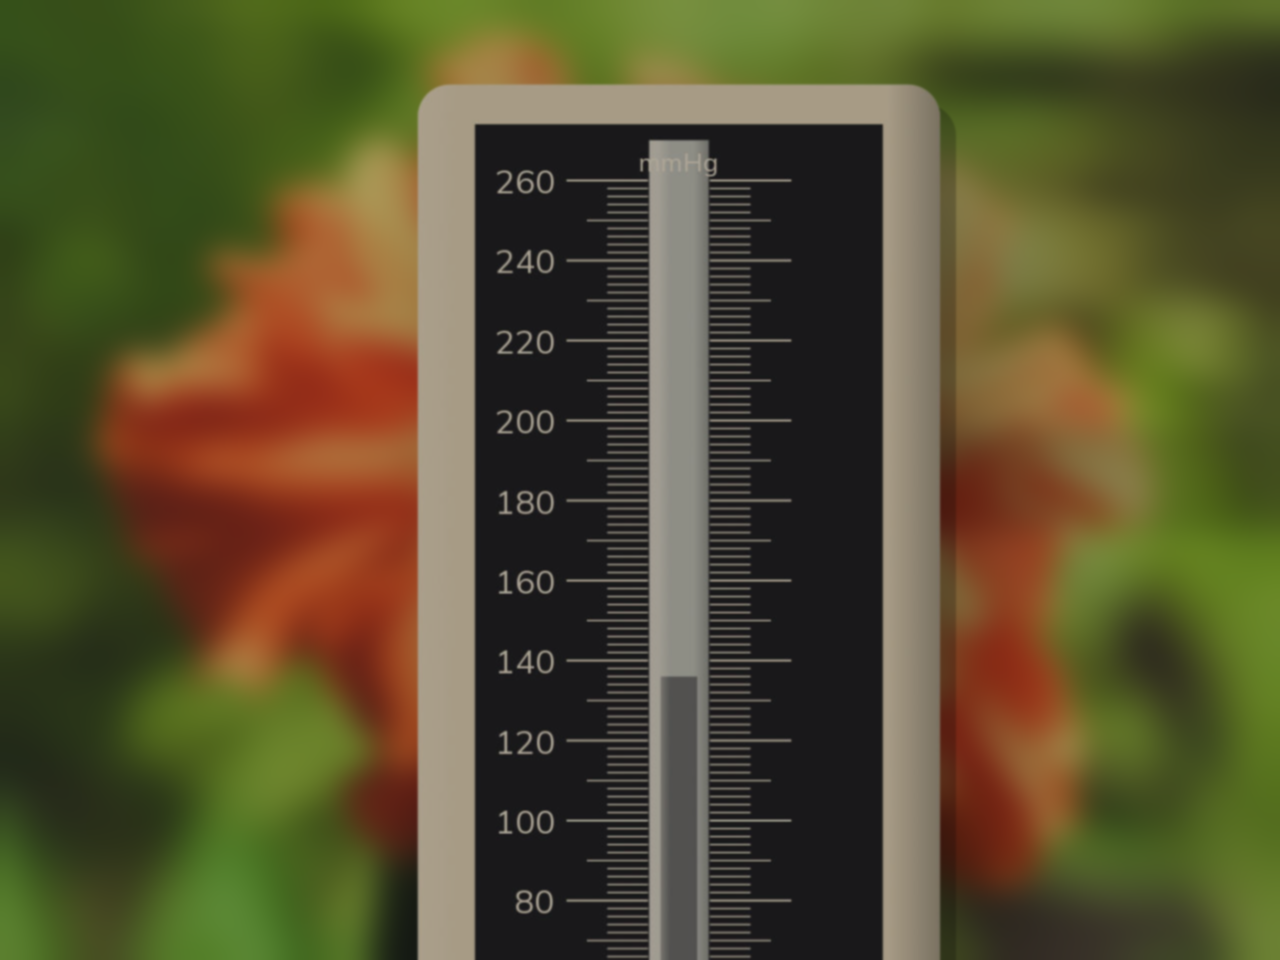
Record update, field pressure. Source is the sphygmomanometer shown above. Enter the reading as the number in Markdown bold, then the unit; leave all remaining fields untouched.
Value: **136** mmHg
